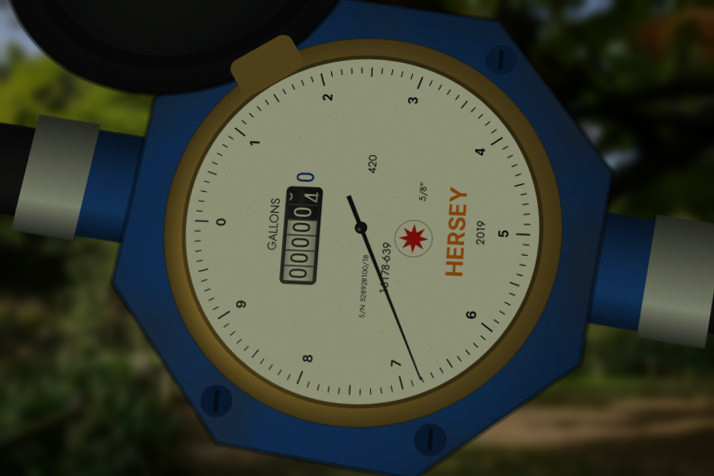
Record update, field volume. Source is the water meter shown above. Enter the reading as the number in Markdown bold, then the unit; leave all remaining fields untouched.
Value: **36.8** gal
